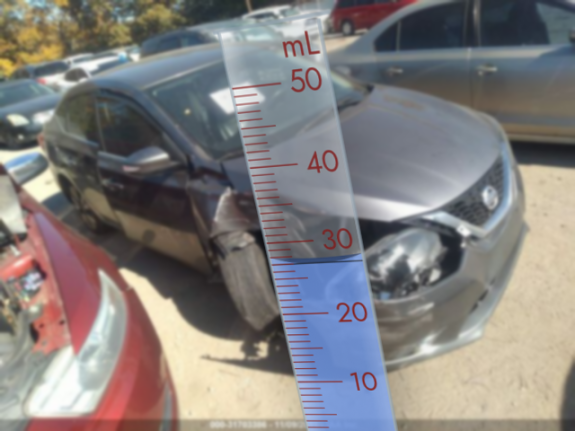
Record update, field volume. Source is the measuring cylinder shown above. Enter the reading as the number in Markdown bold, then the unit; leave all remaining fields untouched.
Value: **27** mL
